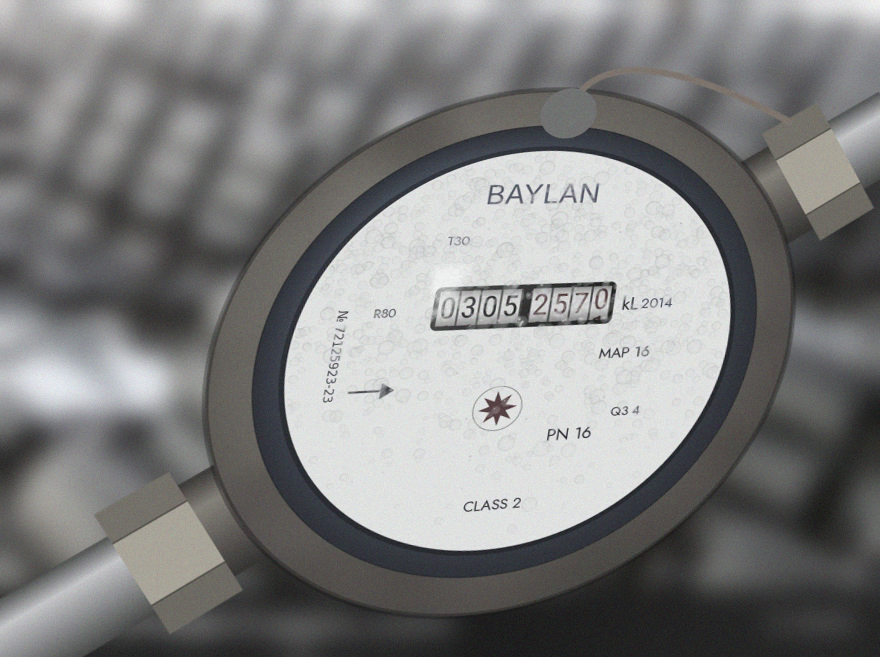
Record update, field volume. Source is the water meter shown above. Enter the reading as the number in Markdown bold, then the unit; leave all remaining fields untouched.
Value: **305.2570** kL
